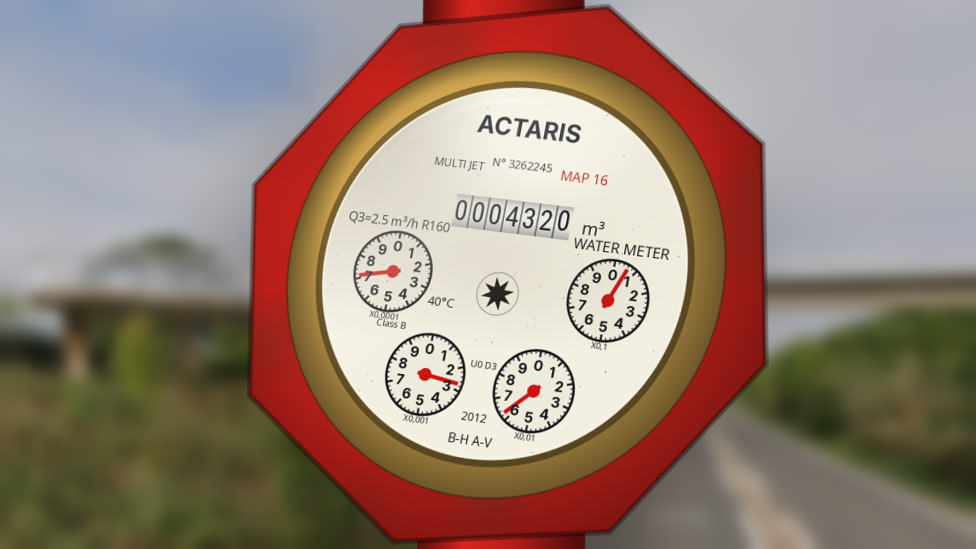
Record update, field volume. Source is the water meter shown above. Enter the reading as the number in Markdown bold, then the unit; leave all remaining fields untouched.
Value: **4320.0627** m³
